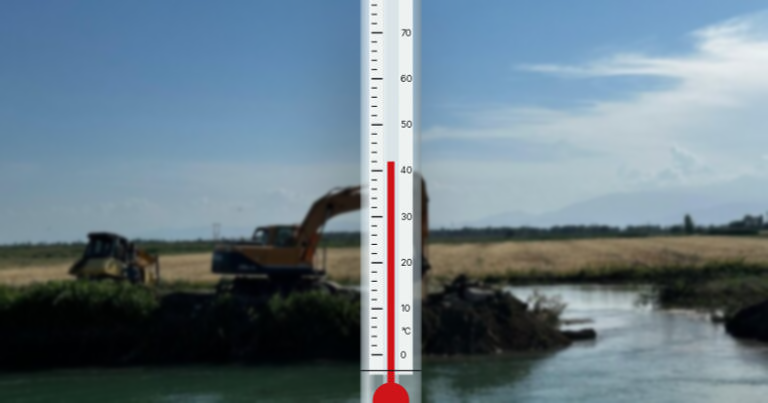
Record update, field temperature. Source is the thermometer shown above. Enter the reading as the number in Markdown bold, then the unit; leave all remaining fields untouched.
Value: **42** °C
